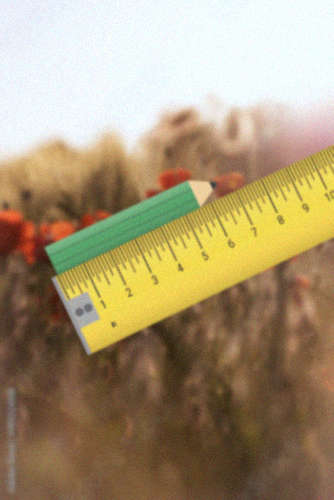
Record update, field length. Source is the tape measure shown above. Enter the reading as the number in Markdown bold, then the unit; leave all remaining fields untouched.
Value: **6.5** in
